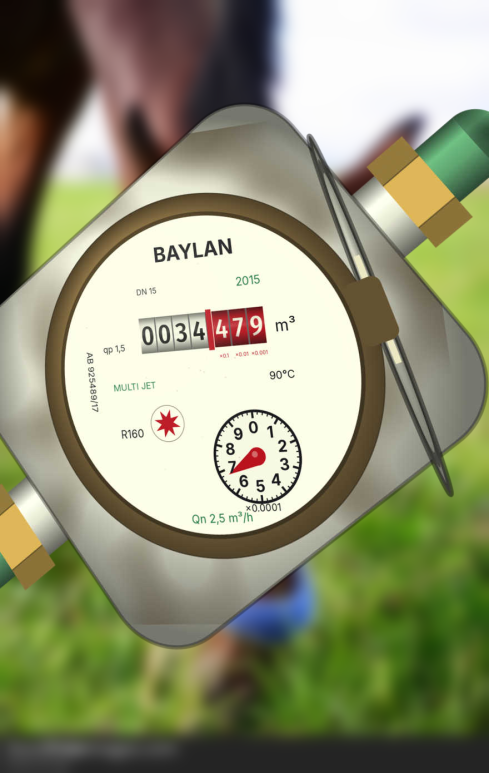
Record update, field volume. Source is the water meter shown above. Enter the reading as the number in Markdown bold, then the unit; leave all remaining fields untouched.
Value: **34.4796** m³
